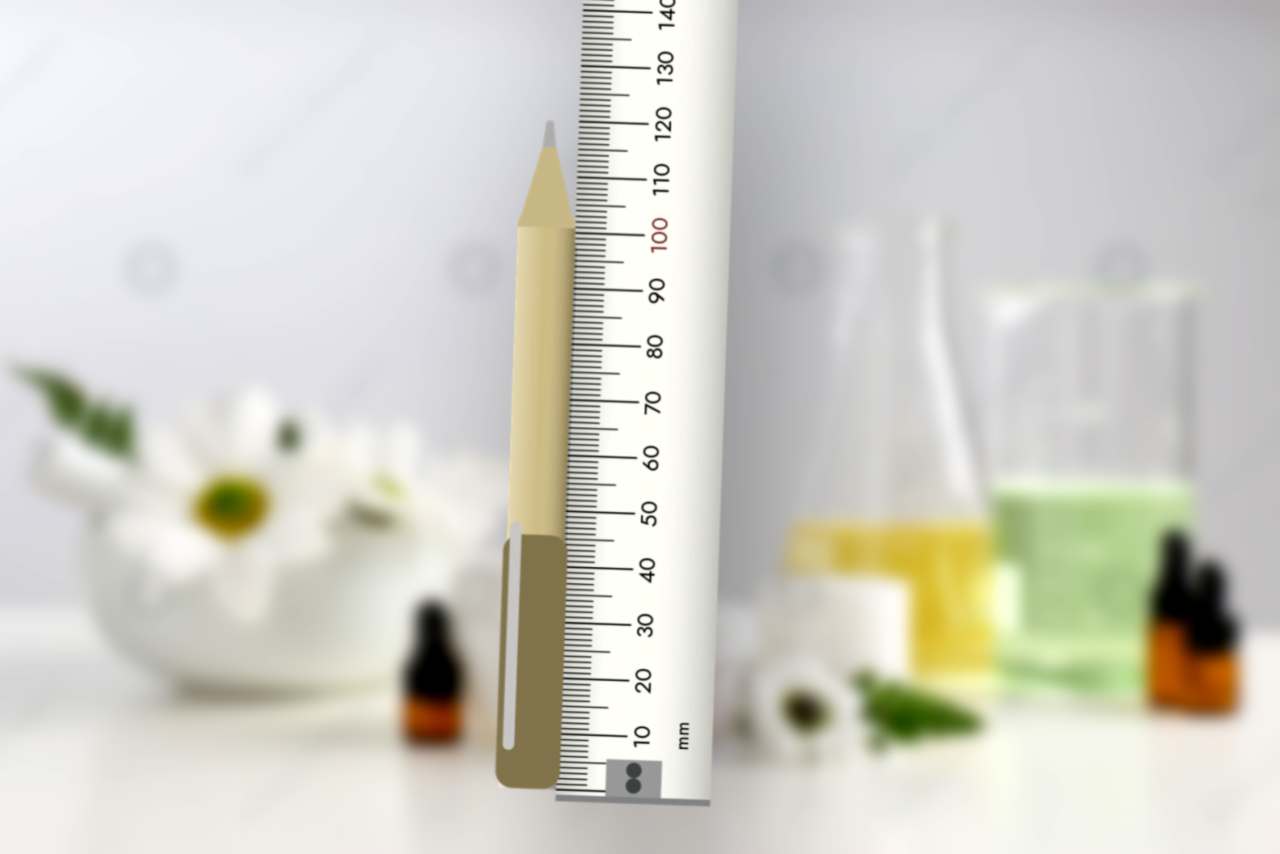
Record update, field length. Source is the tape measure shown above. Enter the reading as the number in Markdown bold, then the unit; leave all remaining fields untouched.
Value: **120** mm
